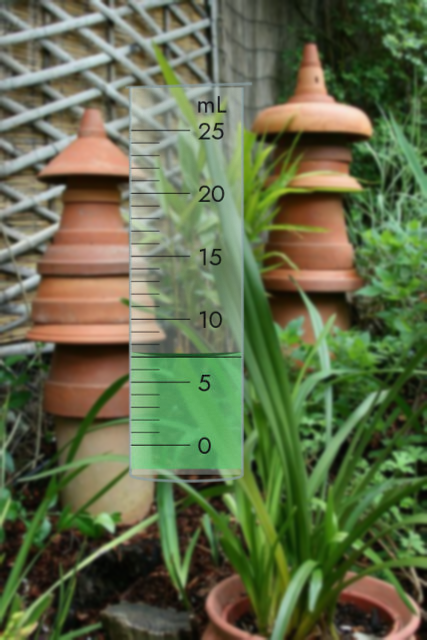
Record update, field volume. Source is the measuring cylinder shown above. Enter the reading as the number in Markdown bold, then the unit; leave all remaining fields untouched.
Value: **7** mL
